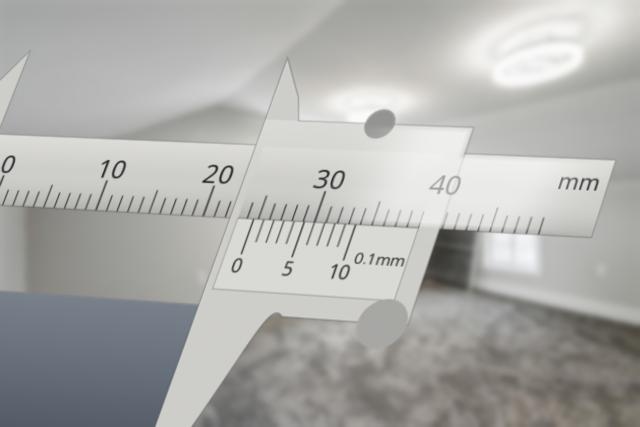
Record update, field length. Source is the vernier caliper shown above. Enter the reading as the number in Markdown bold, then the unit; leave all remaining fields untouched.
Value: **24.6** mm
